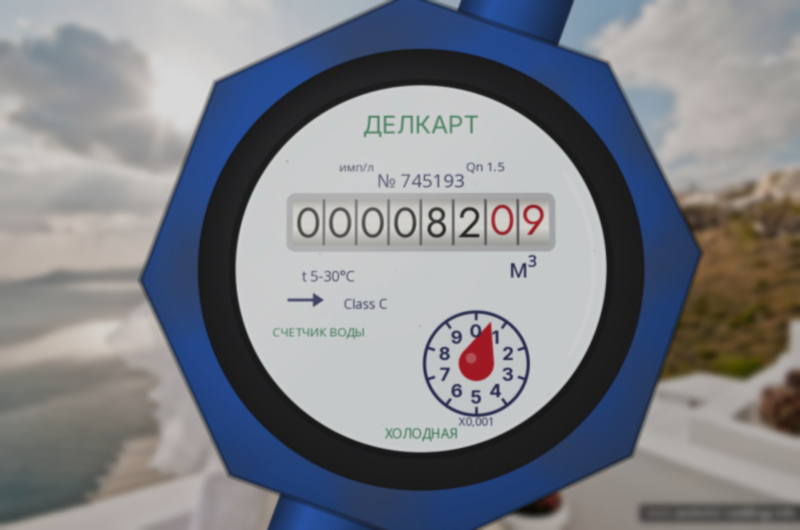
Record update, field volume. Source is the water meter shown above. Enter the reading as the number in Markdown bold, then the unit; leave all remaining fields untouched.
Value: **82.090** m³
